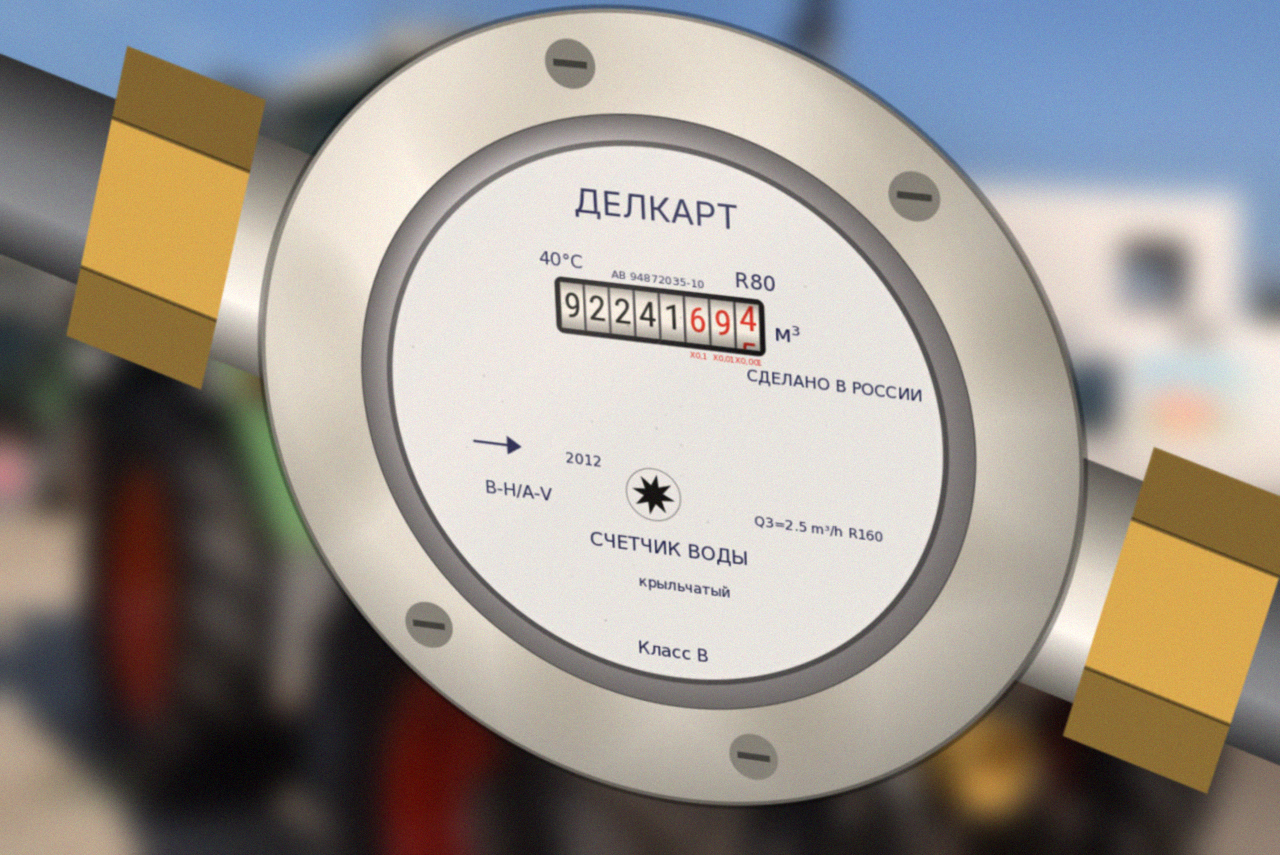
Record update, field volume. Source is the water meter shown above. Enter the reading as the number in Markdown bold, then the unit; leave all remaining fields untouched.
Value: **92241.694** m³
